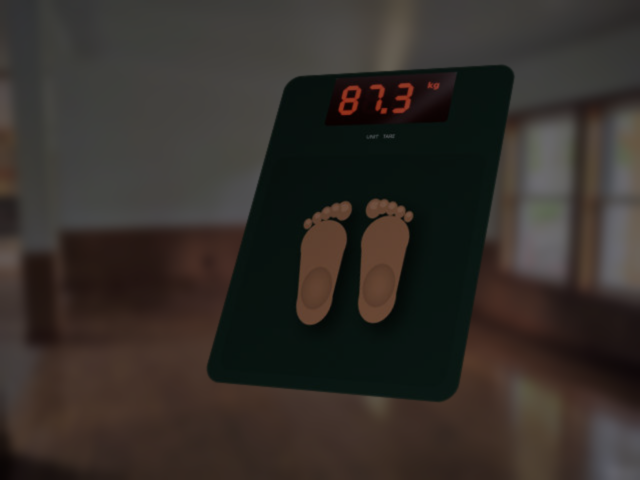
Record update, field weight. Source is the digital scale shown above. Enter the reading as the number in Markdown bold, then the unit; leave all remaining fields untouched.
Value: **87.3** kg
